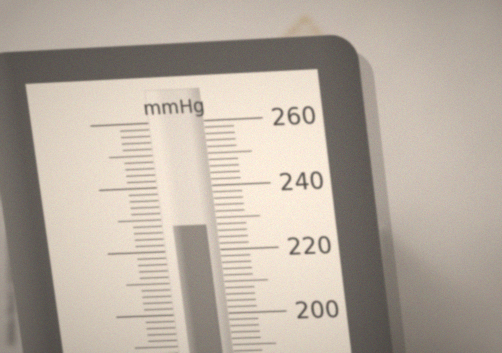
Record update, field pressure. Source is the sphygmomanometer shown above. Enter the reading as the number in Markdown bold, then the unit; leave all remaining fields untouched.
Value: **228** mmHg
